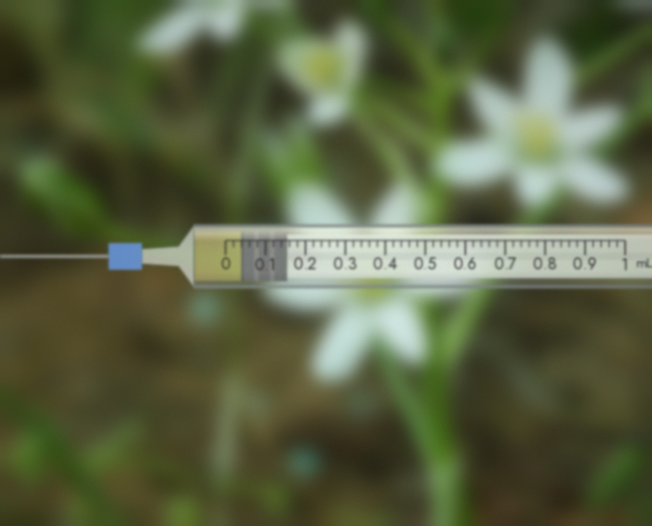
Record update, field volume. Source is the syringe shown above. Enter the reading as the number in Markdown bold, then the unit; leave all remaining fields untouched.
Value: **0.04** mL
